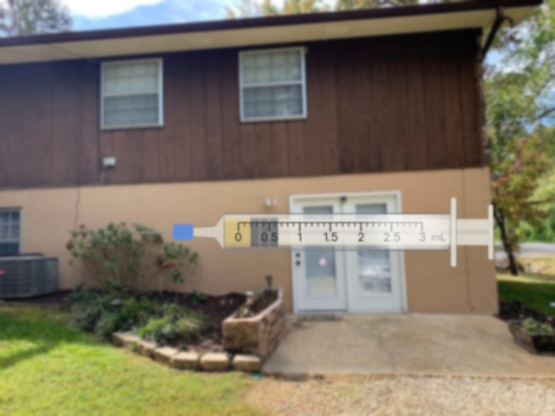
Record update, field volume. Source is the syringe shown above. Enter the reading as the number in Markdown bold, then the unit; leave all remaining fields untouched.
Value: **0.2** mL
